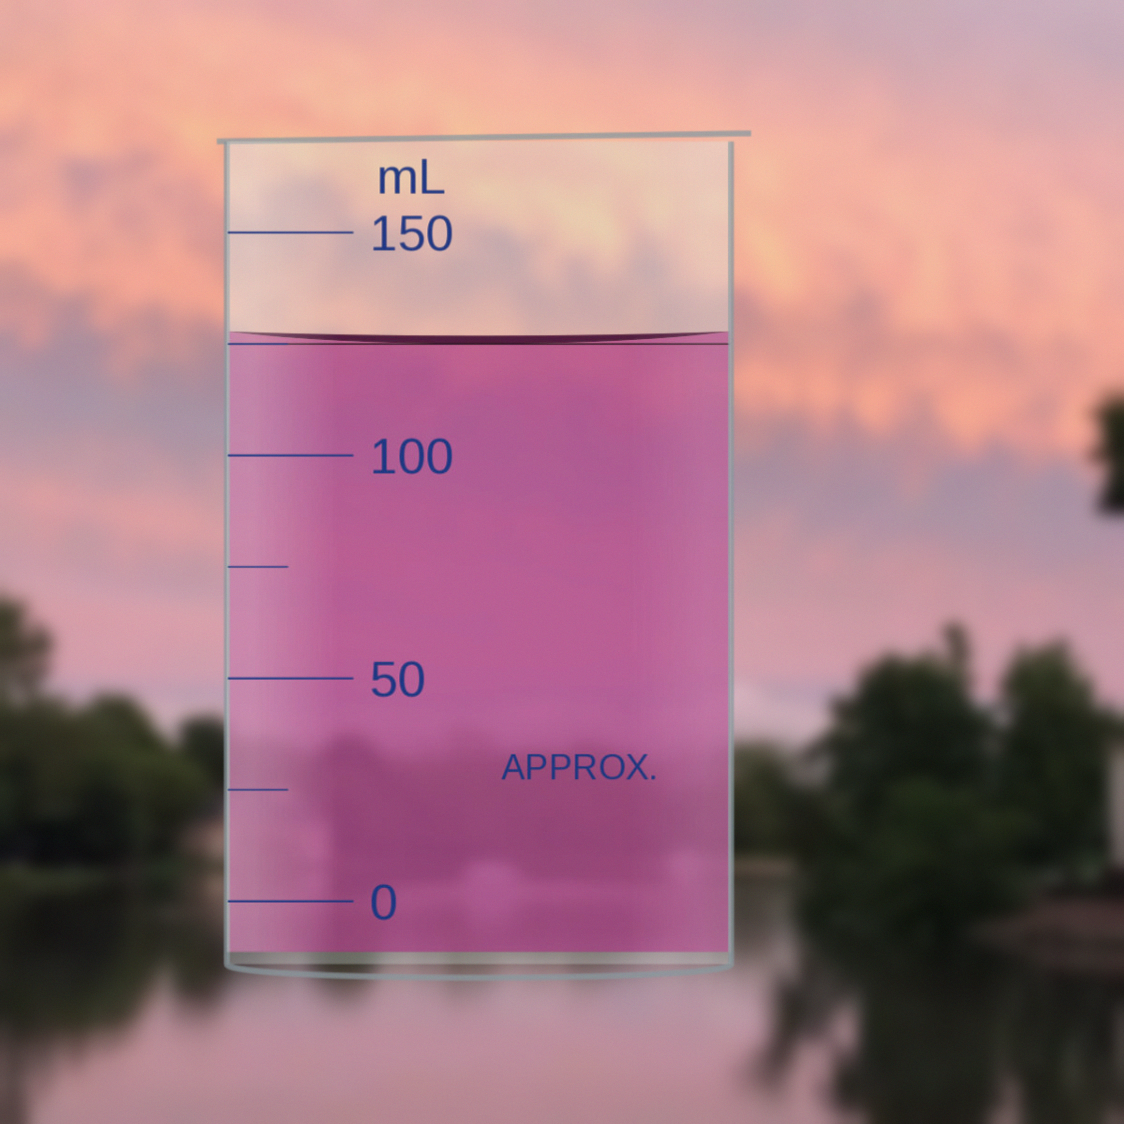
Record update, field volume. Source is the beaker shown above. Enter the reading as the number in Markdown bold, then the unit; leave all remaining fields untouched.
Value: **125** mL
